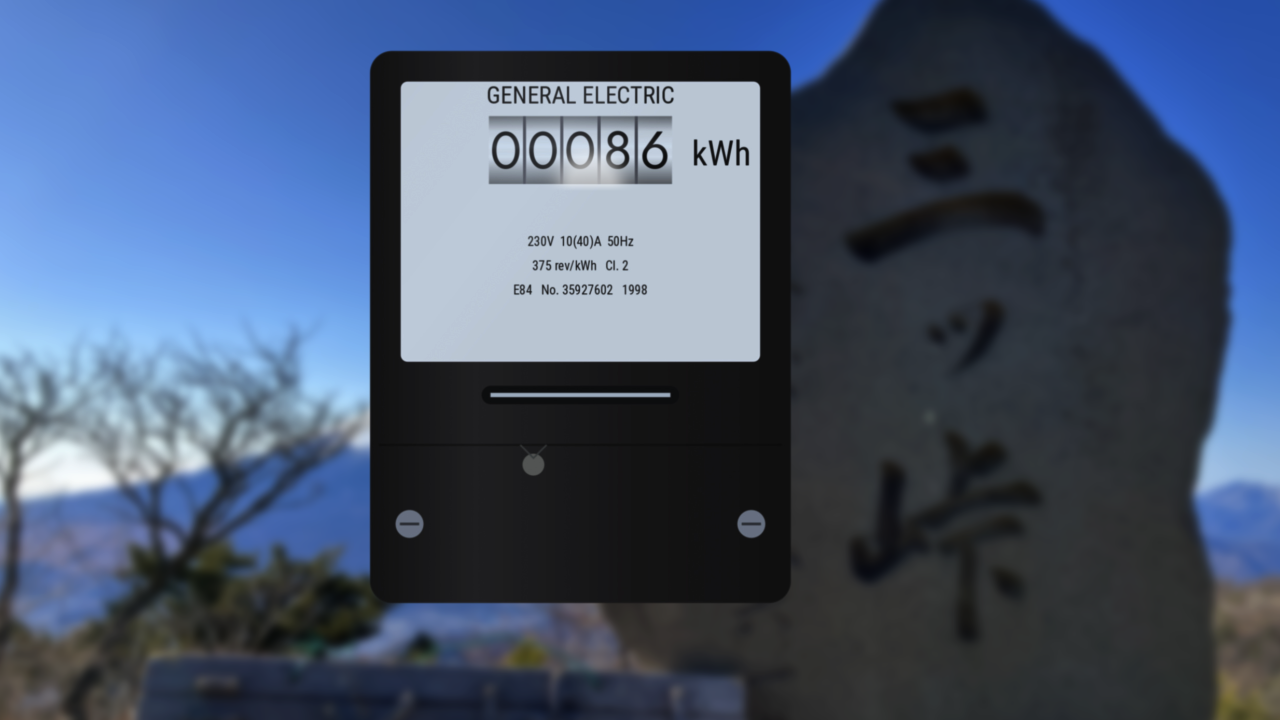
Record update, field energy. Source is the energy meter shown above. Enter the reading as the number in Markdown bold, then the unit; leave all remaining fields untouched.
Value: **86** kWh
